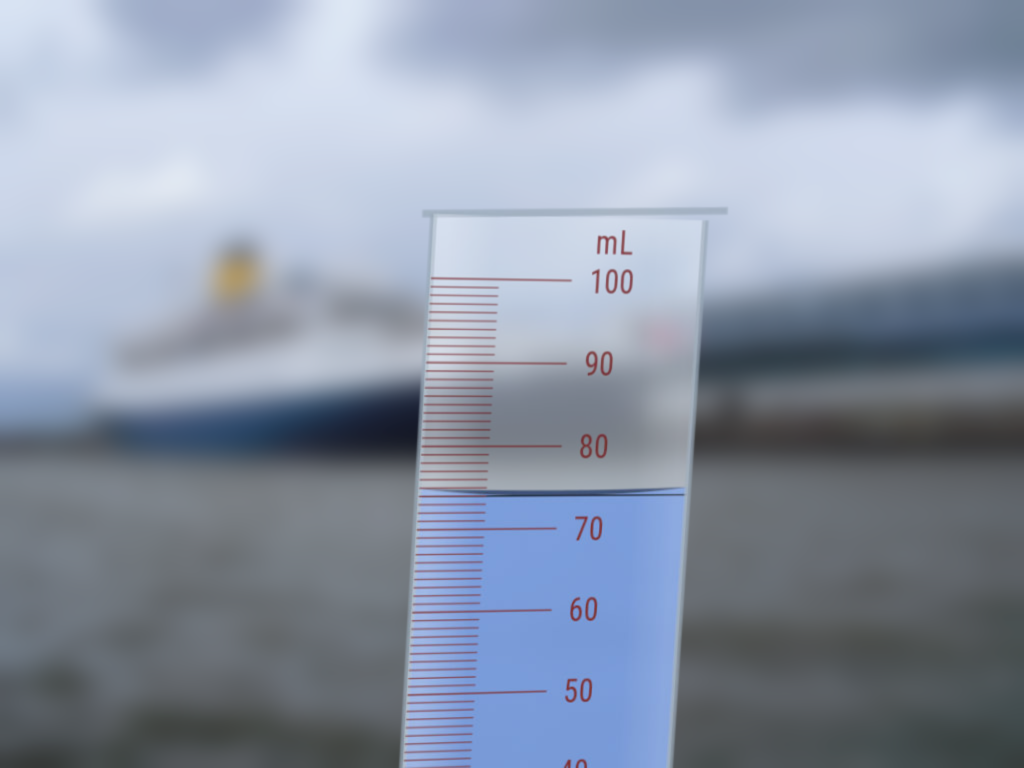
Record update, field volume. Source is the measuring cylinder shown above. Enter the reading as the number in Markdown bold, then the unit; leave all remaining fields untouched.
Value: **74** mL
